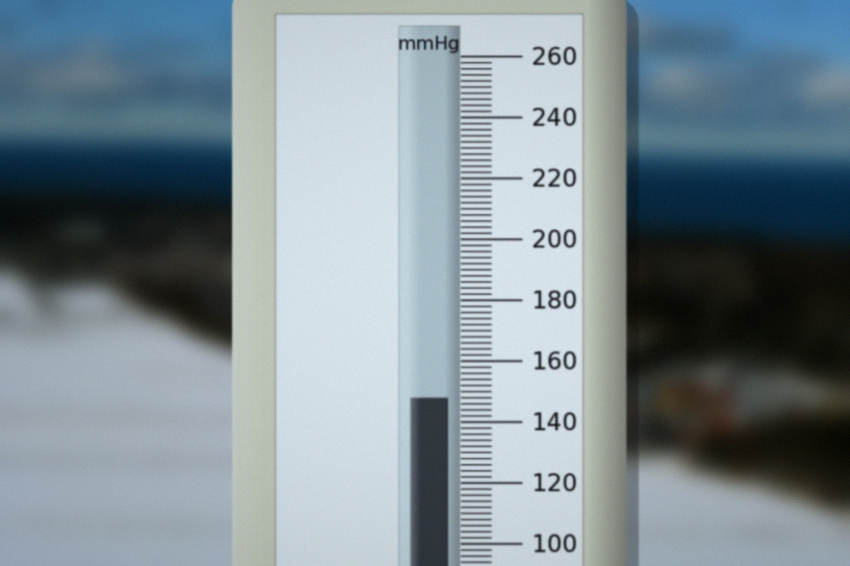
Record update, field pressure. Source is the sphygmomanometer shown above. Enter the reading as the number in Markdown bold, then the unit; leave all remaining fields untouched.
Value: **148** mmHg
